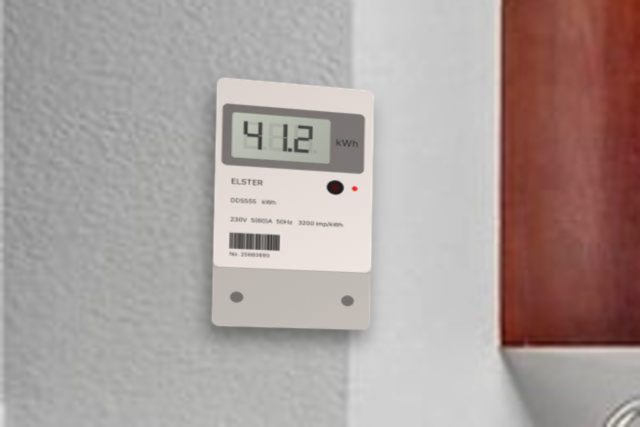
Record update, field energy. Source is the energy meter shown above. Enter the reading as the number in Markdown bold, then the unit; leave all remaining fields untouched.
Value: **41.2** kWh
